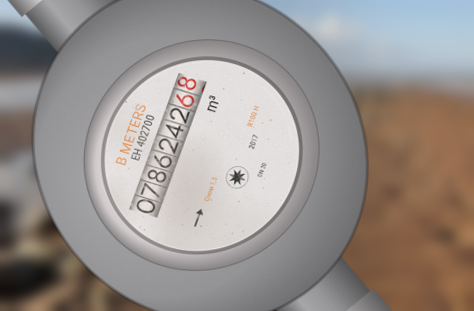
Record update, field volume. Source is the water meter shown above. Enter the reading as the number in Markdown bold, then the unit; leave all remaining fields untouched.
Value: **786242.68** m³
